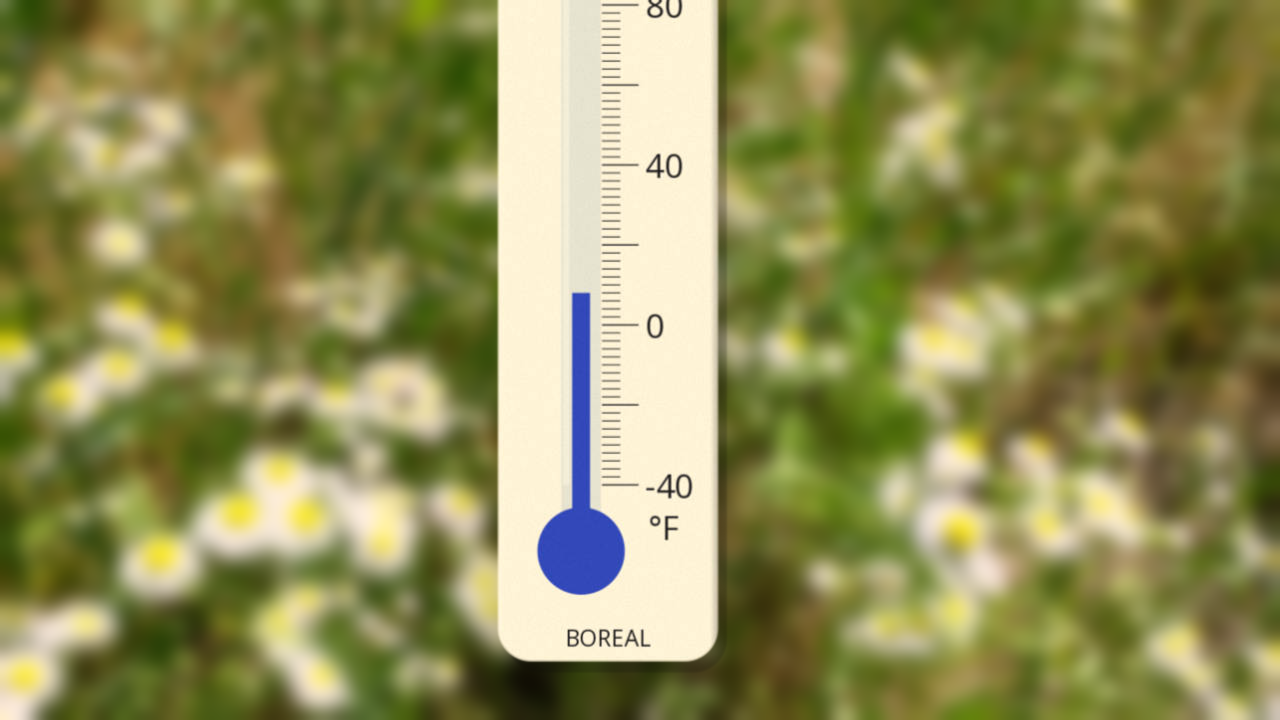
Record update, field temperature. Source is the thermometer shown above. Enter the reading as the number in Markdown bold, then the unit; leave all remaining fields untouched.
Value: **8** °F
